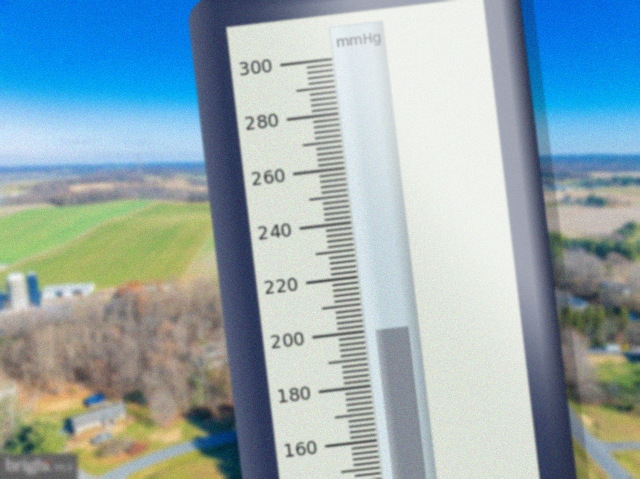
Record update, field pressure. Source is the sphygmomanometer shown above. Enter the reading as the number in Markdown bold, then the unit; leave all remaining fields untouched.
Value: **200** mmHg
